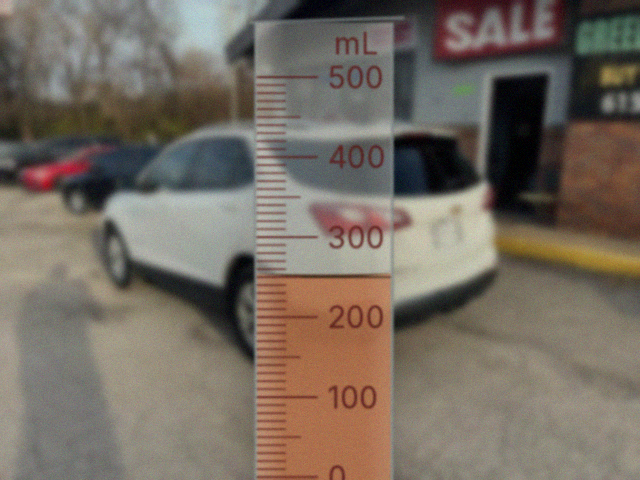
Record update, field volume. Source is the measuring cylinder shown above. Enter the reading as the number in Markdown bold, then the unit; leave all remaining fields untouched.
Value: **250** mL
